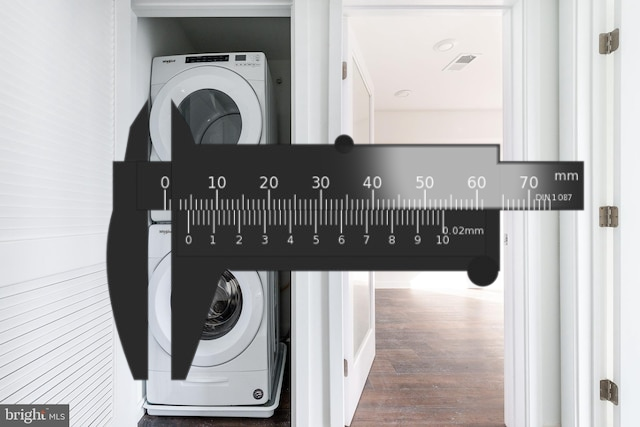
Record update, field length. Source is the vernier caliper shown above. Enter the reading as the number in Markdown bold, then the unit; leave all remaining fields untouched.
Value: **4.5** mm
